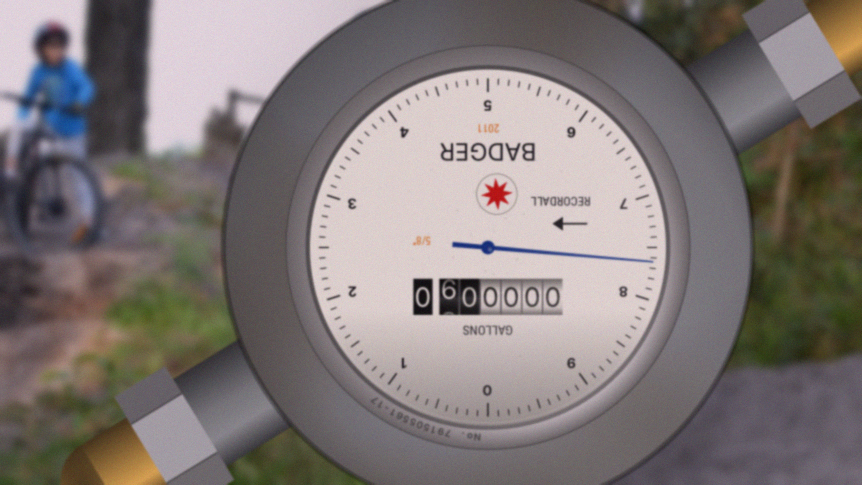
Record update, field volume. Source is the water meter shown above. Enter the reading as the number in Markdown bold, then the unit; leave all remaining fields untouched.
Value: **87.6** gal
